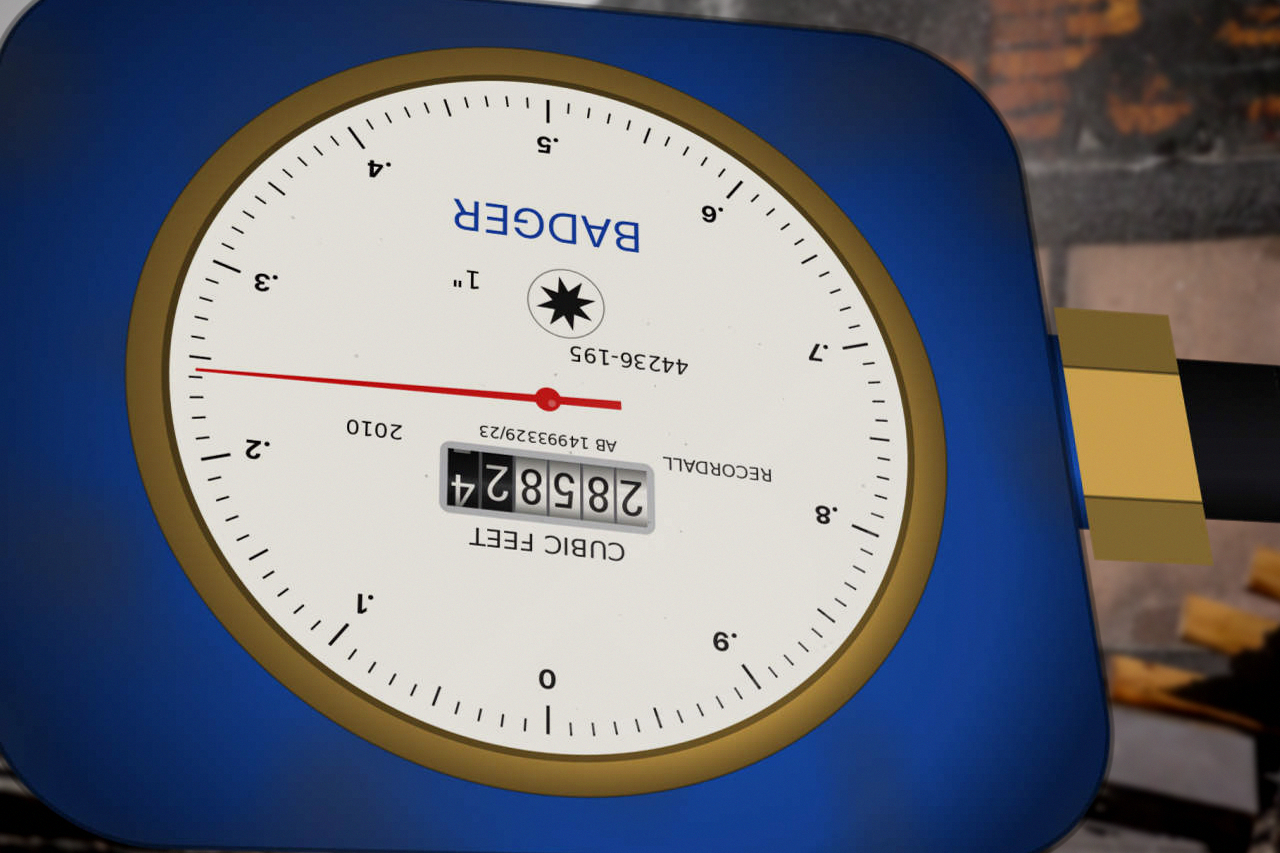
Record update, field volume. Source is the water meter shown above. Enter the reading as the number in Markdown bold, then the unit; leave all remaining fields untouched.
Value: **285824.24** ft³
